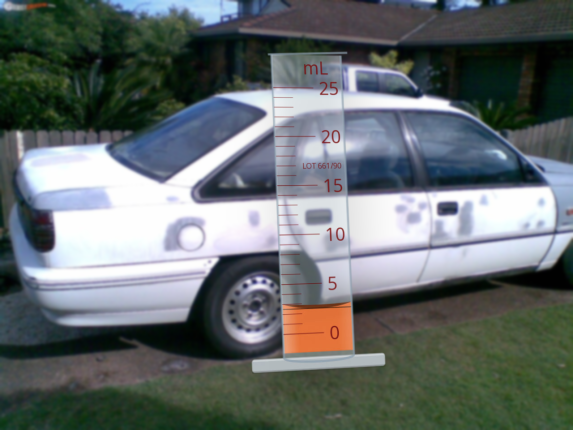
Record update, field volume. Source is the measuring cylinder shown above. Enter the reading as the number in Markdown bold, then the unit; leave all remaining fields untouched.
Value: **2.5** mL
